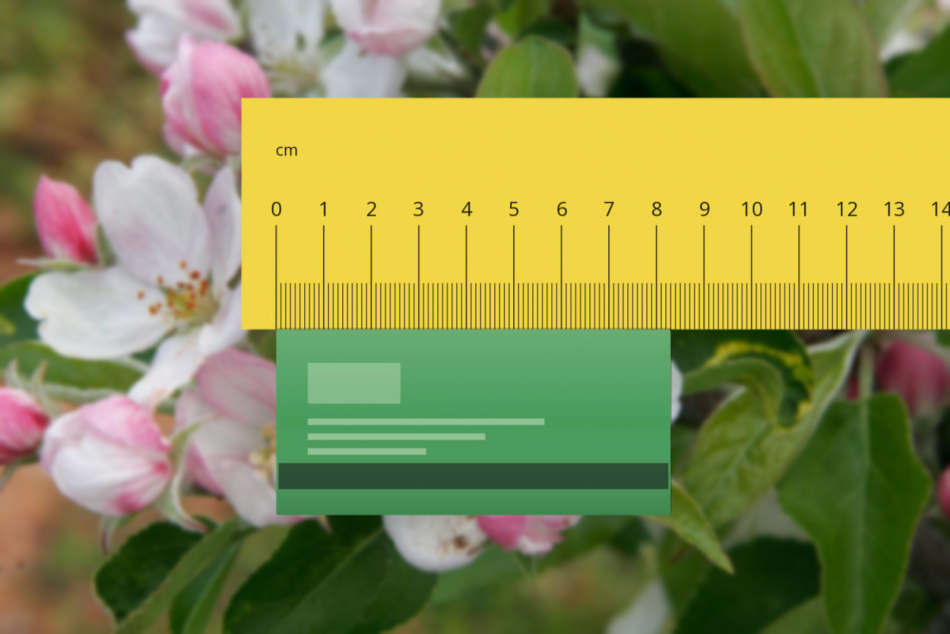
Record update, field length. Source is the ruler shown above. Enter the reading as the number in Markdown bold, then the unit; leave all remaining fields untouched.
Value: **8.3** cm
